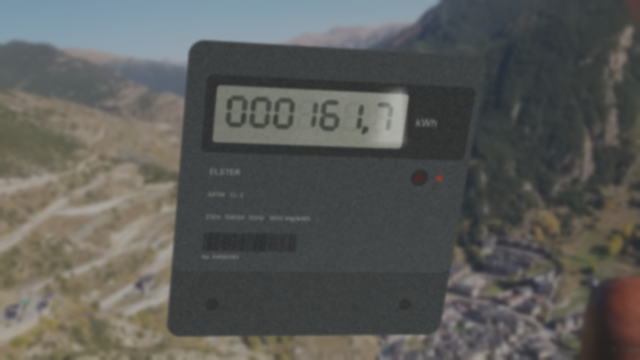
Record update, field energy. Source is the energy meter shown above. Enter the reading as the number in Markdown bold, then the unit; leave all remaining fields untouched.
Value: **161.7** kWh
